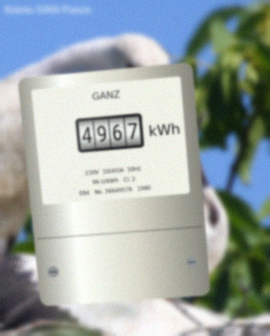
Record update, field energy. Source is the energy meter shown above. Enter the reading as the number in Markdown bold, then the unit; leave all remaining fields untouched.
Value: **4967** kWh
